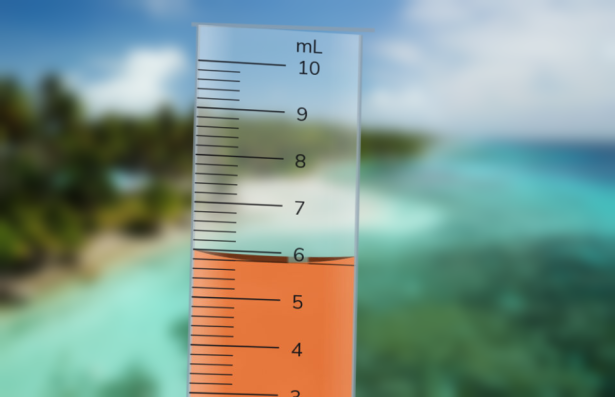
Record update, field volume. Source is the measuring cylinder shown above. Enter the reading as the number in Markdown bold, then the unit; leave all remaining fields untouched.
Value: **5.8** mL
